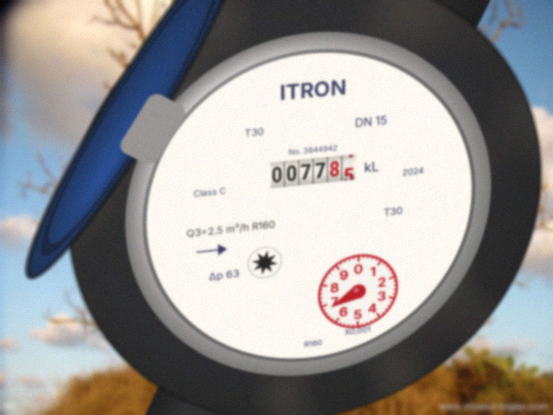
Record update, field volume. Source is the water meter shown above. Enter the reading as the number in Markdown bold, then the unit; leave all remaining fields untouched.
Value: **77.846** kL
